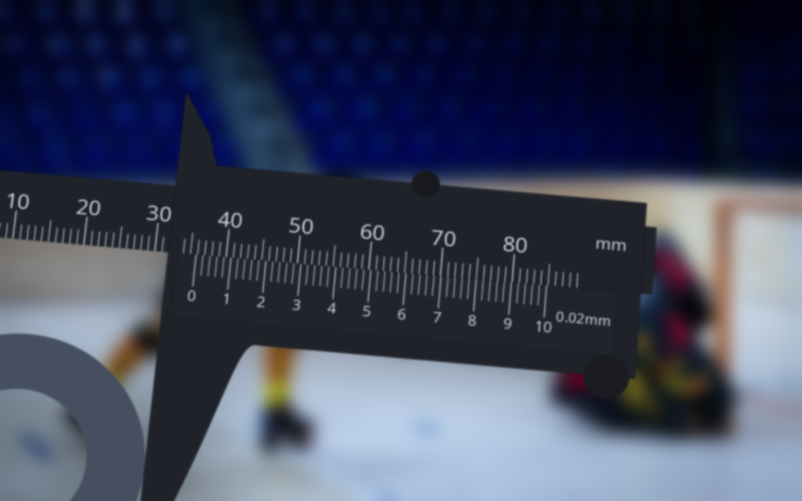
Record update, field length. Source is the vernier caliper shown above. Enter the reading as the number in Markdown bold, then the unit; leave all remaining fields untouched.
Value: **35.8** mm
